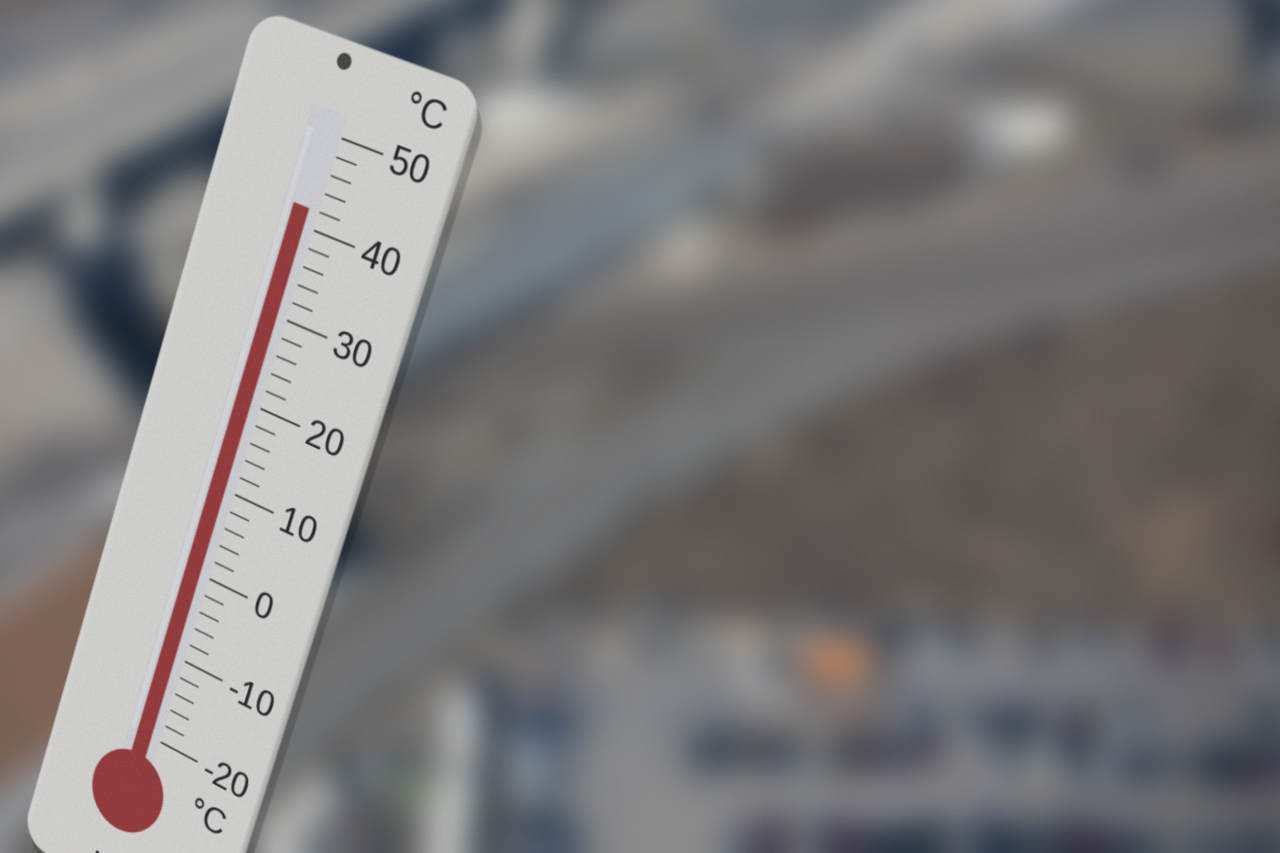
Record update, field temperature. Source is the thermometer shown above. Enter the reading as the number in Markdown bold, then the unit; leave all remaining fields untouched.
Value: **42** °C
